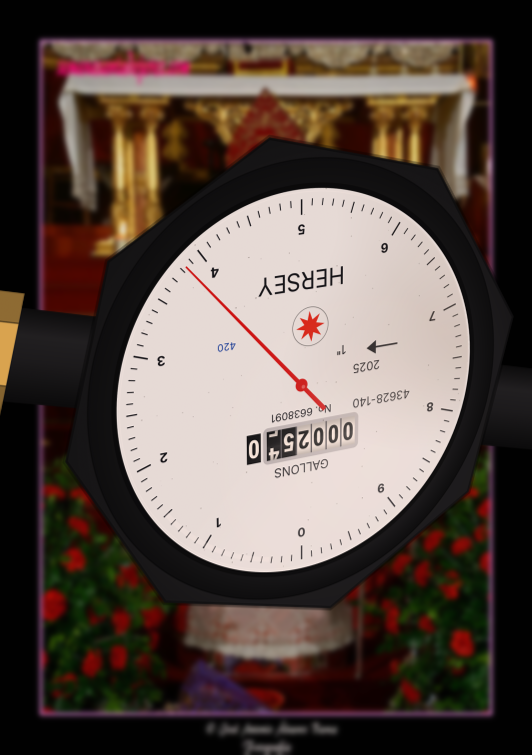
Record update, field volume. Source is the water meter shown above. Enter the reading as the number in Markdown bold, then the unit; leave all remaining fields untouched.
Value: **2543.8** gal
